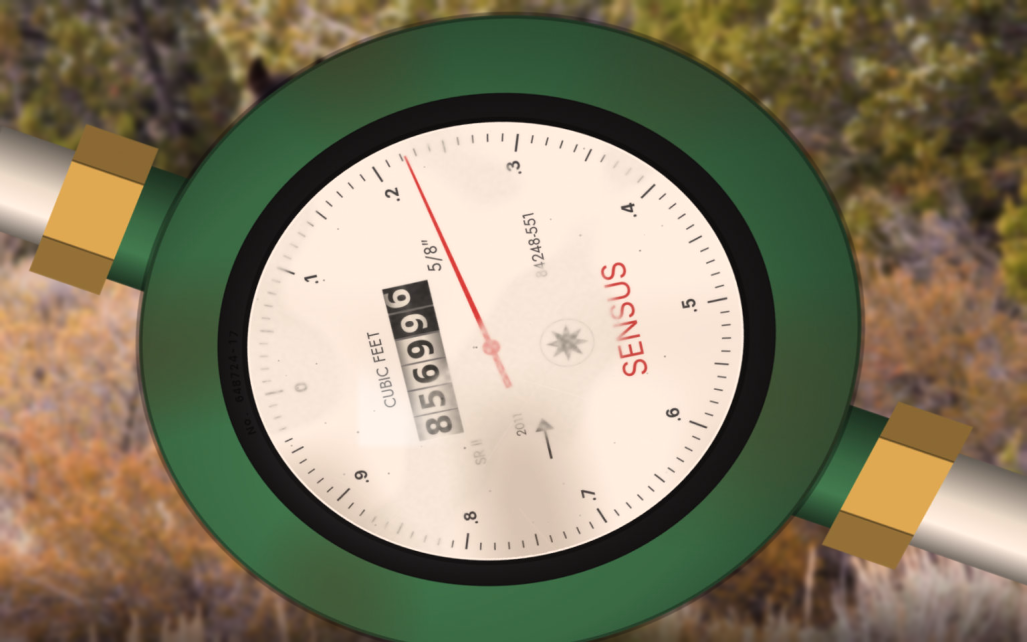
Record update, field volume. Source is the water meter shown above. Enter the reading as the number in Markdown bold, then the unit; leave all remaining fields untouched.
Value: **856996.22** ft³
